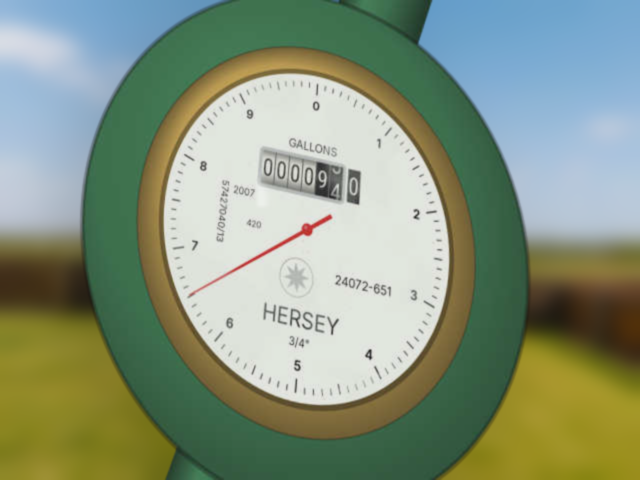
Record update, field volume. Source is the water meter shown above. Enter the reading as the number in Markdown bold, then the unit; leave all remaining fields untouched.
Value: **936.5** gal
